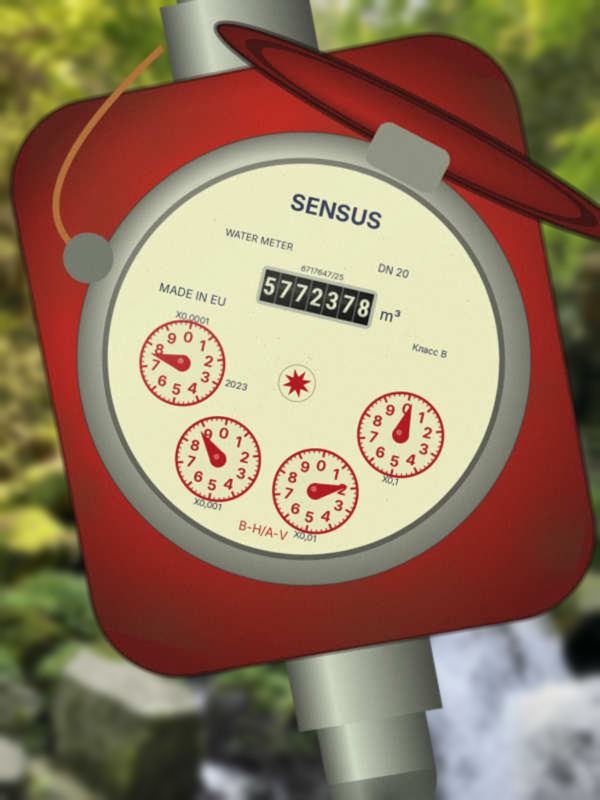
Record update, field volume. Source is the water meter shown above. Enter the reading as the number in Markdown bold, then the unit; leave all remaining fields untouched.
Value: **5772378.0187** m³
